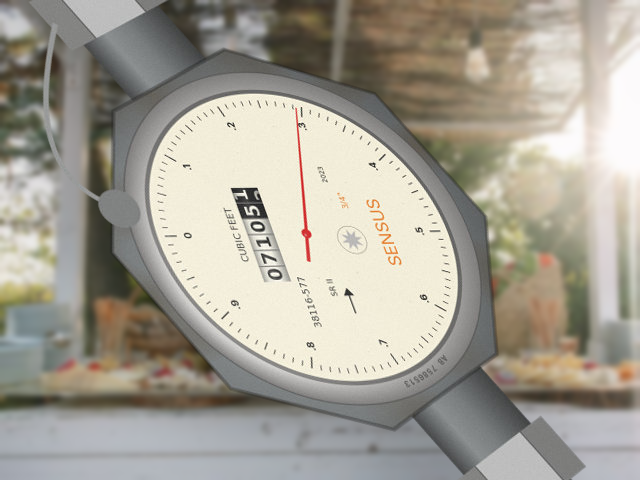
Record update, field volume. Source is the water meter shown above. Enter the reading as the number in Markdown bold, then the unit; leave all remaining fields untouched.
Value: **71051.29** ft³
